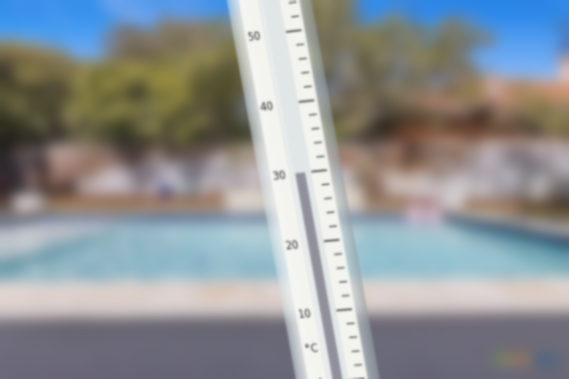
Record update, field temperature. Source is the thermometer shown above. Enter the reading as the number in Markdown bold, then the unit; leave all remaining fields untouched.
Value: **30** °C
